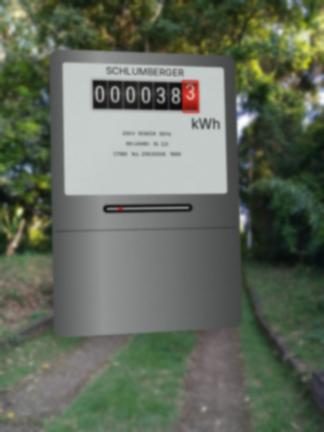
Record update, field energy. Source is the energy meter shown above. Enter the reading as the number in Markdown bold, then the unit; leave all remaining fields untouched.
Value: **38.3** kWh
